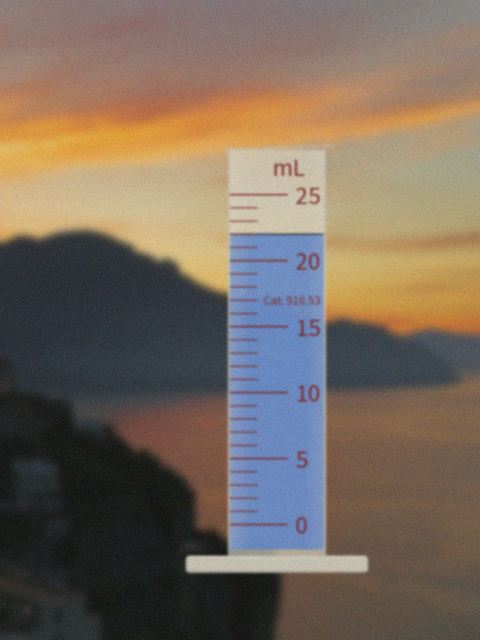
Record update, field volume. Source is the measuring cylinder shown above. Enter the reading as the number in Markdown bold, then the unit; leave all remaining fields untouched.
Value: **22** mL
